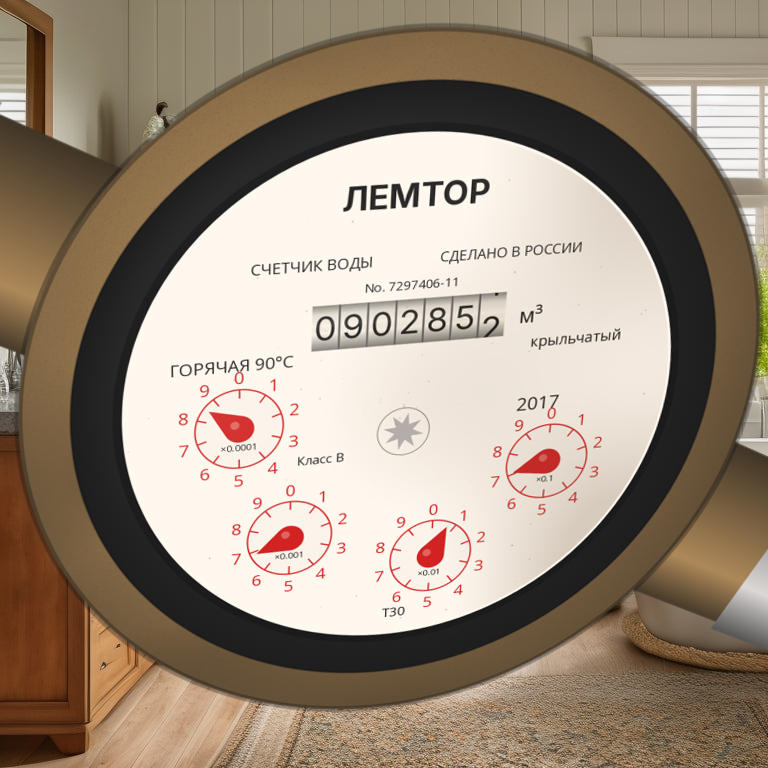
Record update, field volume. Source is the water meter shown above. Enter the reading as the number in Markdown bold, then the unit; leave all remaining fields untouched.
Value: **902851.7068** m³
